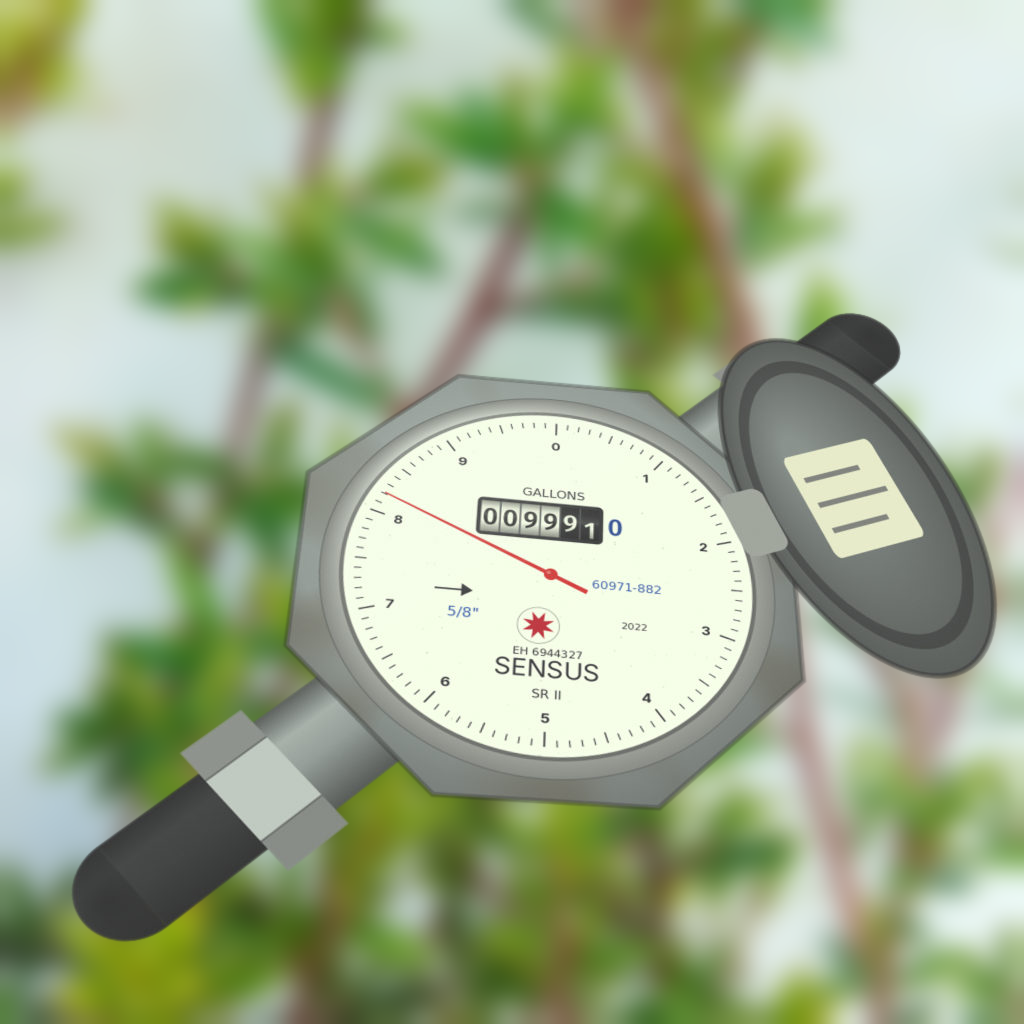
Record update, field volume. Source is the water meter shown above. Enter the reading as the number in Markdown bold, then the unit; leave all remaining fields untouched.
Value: **99908.2** gal
